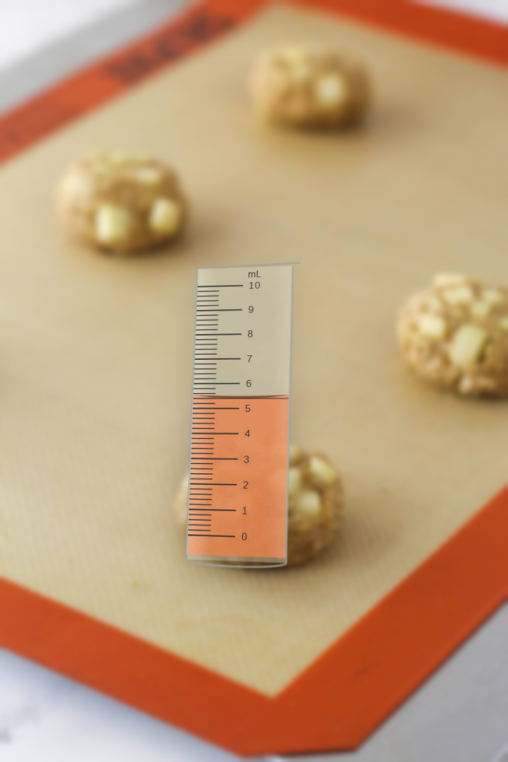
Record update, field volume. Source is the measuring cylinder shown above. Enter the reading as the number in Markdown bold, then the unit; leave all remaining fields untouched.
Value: **5.4** mL
